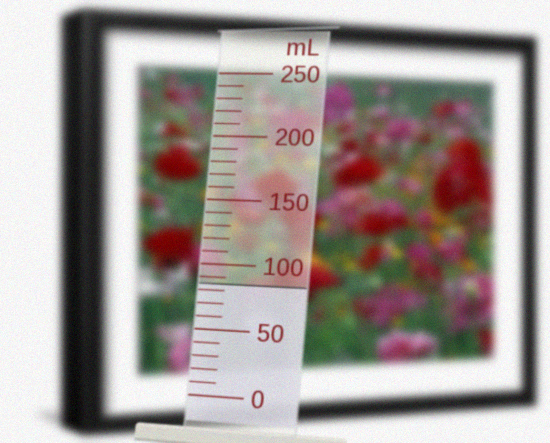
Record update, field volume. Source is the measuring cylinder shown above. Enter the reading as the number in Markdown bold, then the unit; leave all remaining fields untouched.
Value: **85** mL
